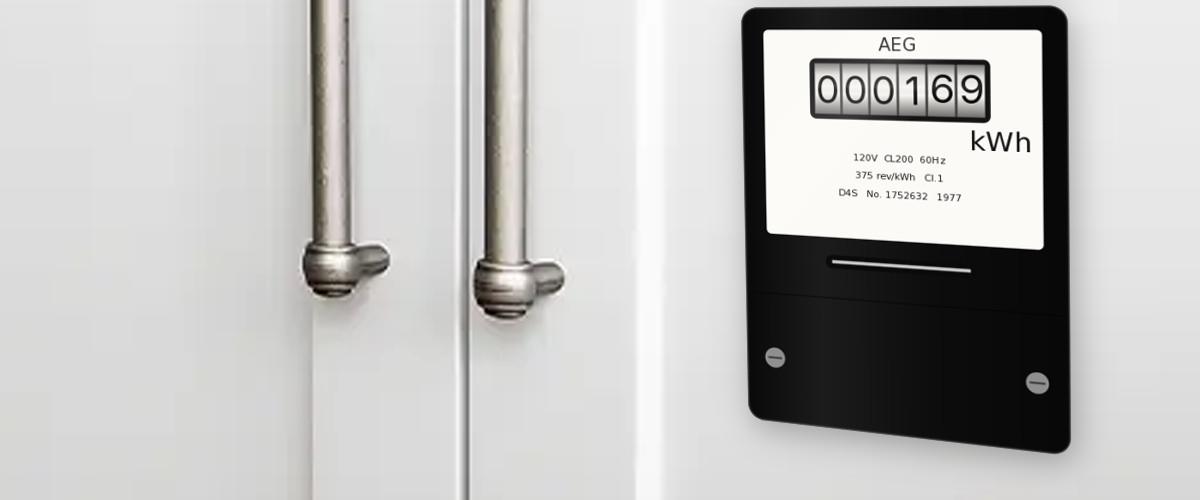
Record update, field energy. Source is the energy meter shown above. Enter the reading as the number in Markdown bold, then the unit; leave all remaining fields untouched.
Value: **169** kWh
